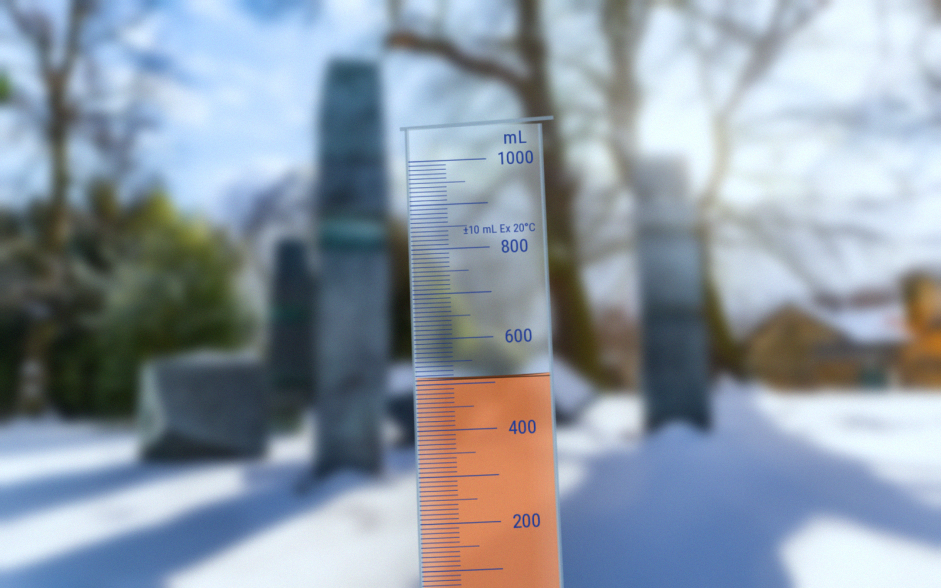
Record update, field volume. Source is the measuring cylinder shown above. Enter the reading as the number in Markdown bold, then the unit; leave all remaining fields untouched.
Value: **510** mL
